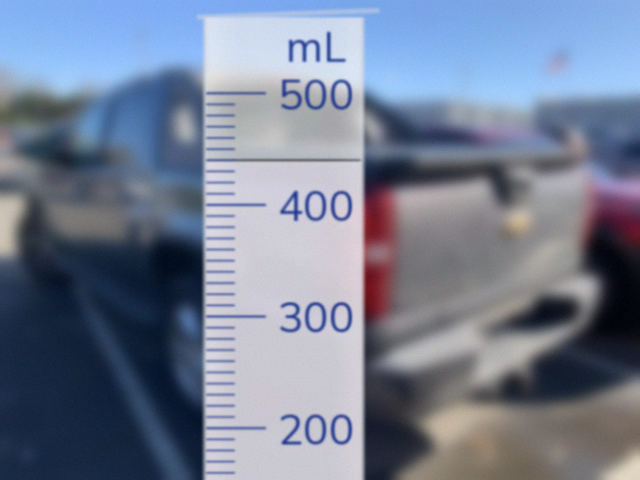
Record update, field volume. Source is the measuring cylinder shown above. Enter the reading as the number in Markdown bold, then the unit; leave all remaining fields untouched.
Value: **440** mL
